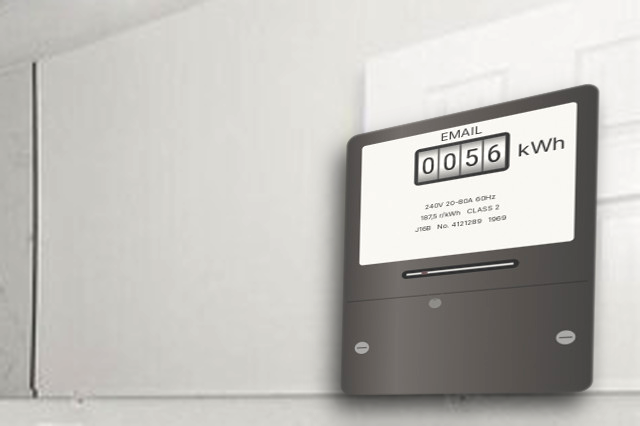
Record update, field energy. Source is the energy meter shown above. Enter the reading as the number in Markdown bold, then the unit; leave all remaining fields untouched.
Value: **56** kWh
